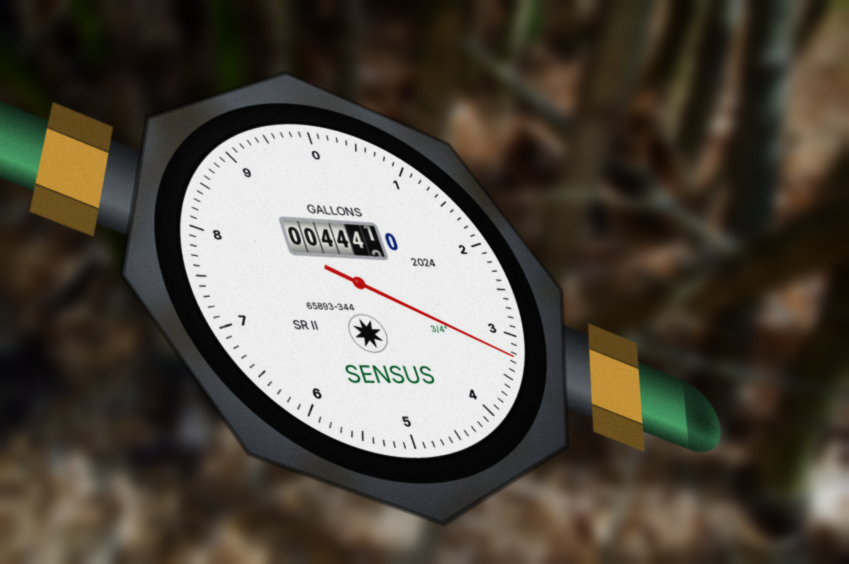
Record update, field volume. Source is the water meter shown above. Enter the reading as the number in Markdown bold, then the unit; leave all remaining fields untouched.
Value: **44413.2** gal
